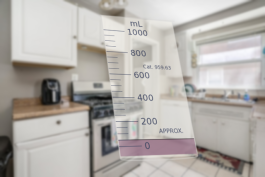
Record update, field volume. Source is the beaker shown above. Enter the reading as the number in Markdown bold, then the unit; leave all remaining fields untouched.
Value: **50** mL
